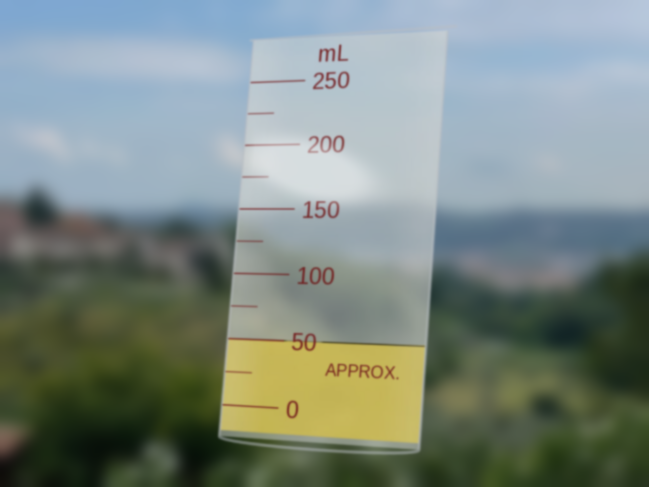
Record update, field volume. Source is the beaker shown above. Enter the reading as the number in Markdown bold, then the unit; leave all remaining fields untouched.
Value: **50** mL
